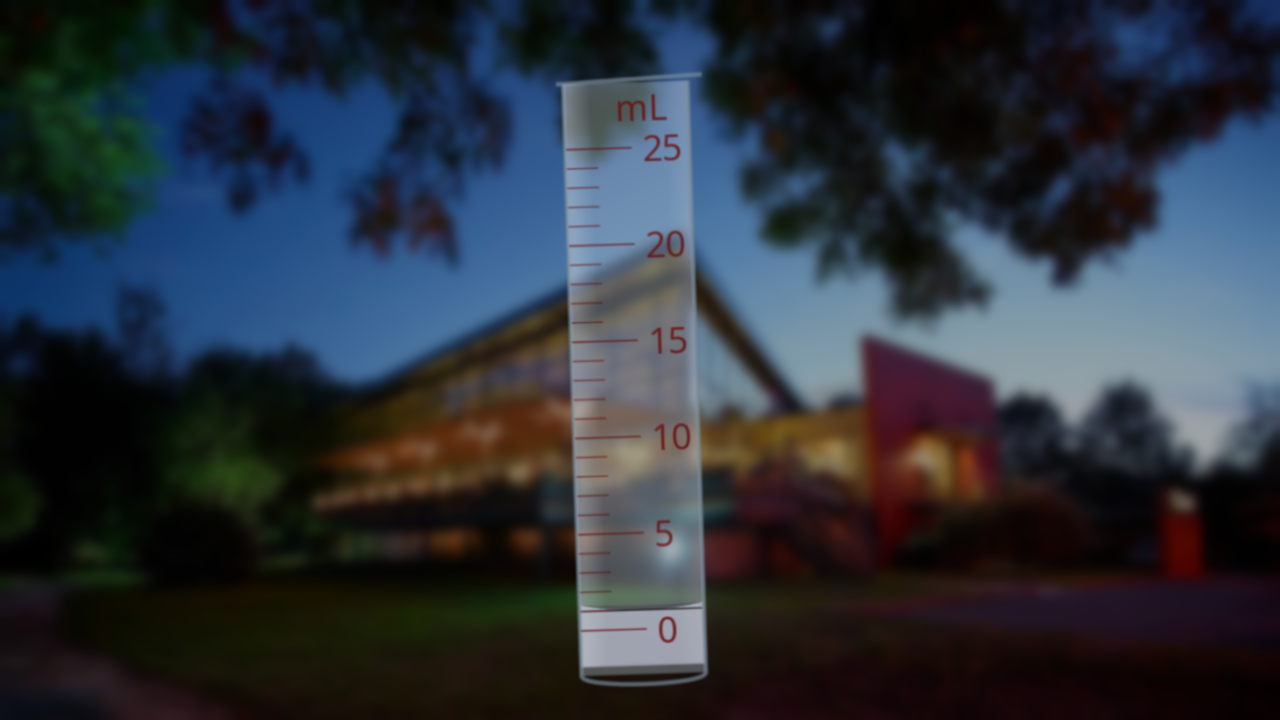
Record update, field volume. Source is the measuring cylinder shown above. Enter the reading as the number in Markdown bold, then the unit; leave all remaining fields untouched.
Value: **1** mL
